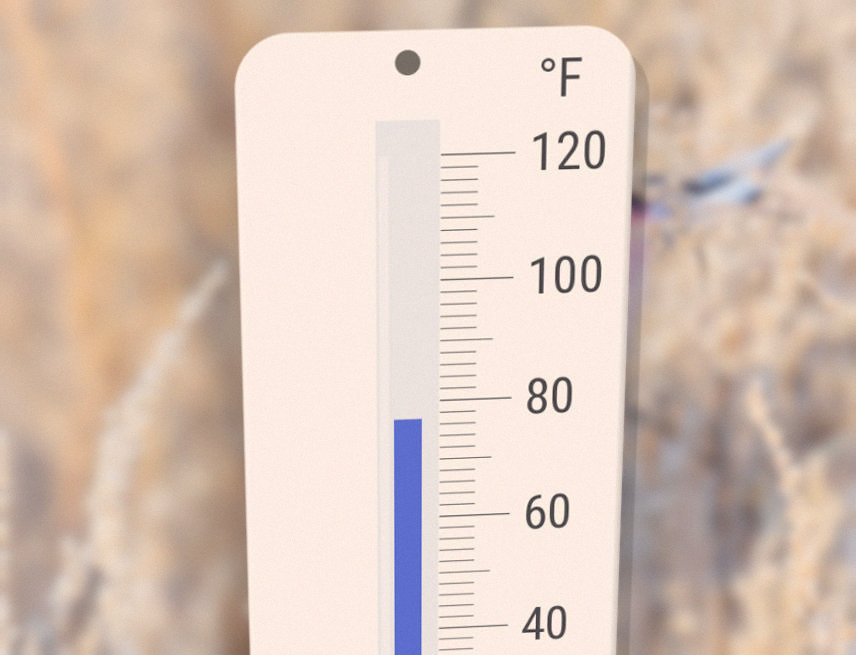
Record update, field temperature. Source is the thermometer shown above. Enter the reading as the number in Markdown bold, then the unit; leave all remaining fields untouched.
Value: **77** °F
